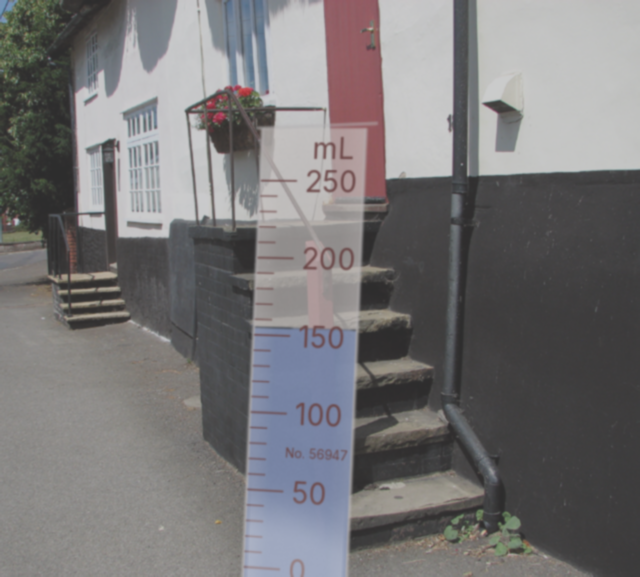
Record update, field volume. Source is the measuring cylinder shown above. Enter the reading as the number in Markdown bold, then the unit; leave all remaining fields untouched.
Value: **155** mL
